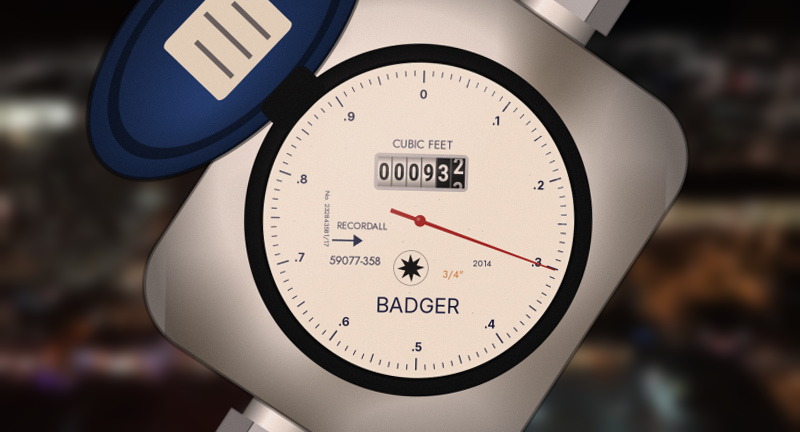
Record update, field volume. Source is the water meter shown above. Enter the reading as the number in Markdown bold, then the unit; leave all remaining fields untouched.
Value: **932.30** ft³
